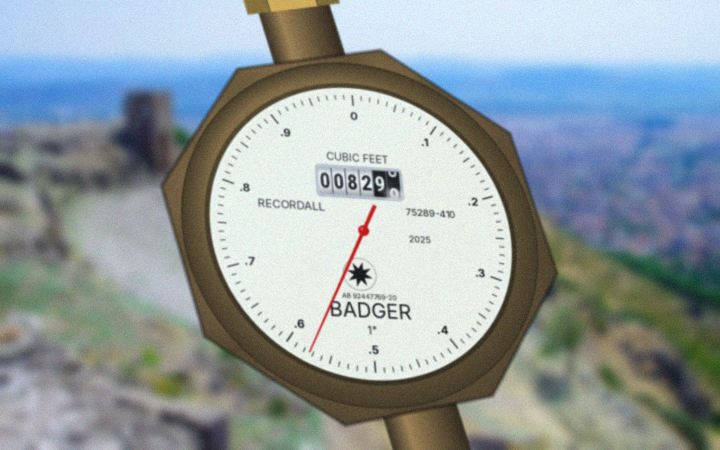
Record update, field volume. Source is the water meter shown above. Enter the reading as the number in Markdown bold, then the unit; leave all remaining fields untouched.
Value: **8298.57** ft³
